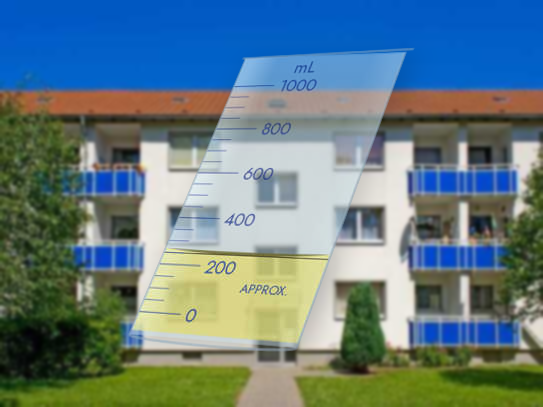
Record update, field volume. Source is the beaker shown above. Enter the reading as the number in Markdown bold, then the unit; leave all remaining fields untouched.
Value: **250** mL
